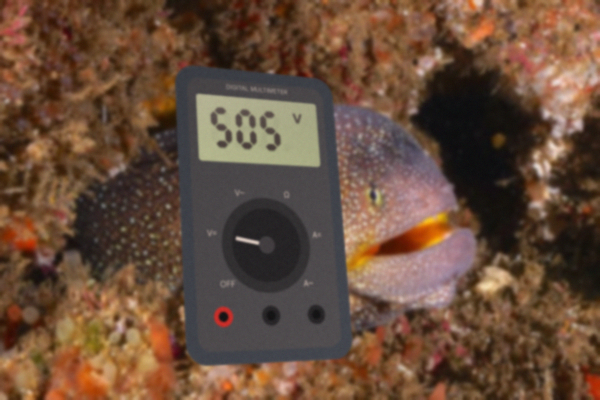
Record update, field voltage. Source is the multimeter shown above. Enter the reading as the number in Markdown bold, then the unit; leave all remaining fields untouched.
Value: **505** V
